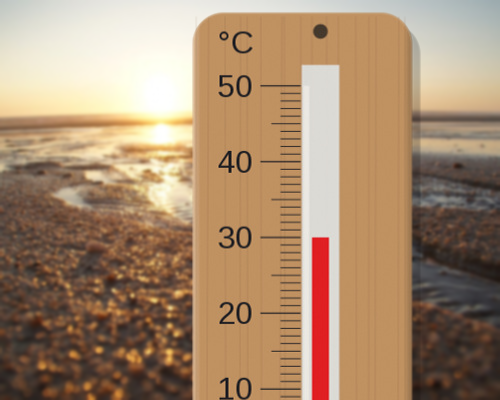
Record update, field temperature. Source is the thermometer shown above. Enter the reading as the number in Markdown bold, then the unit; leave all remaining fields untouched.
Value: **30** °C
